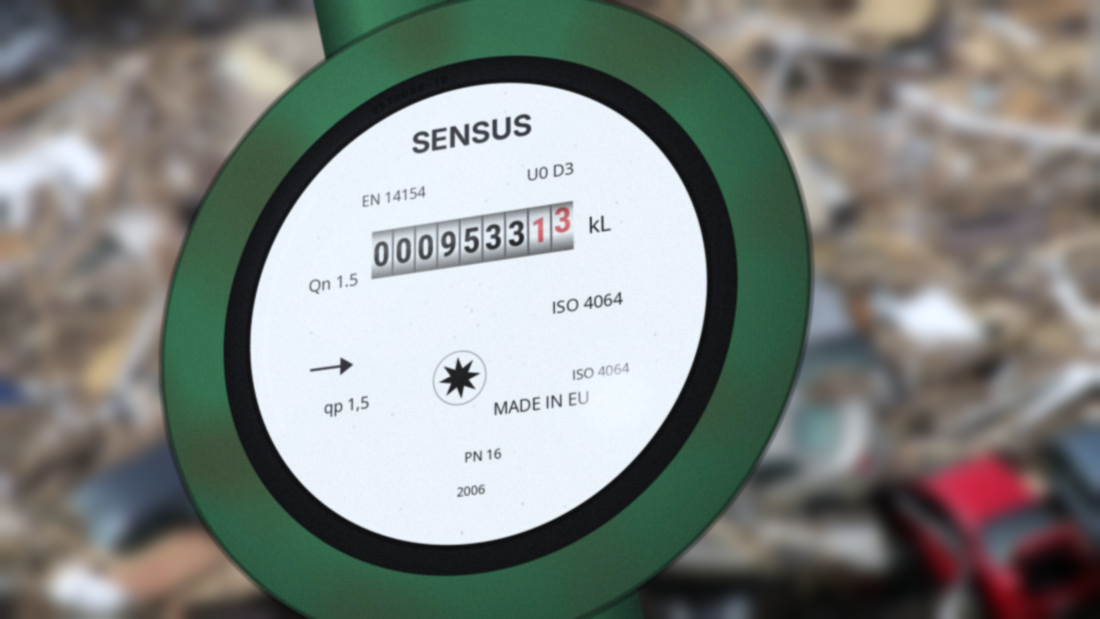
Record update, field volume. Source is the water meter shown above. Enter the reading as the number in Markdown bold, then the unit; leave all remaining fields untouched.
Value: **9533.13** kL
